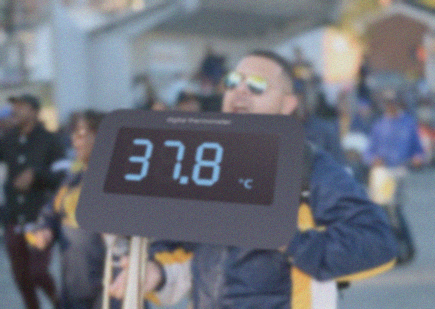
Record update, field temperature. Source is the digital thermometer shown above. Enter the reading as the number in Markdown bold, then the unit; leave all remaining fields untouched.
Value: **37.8** °C
